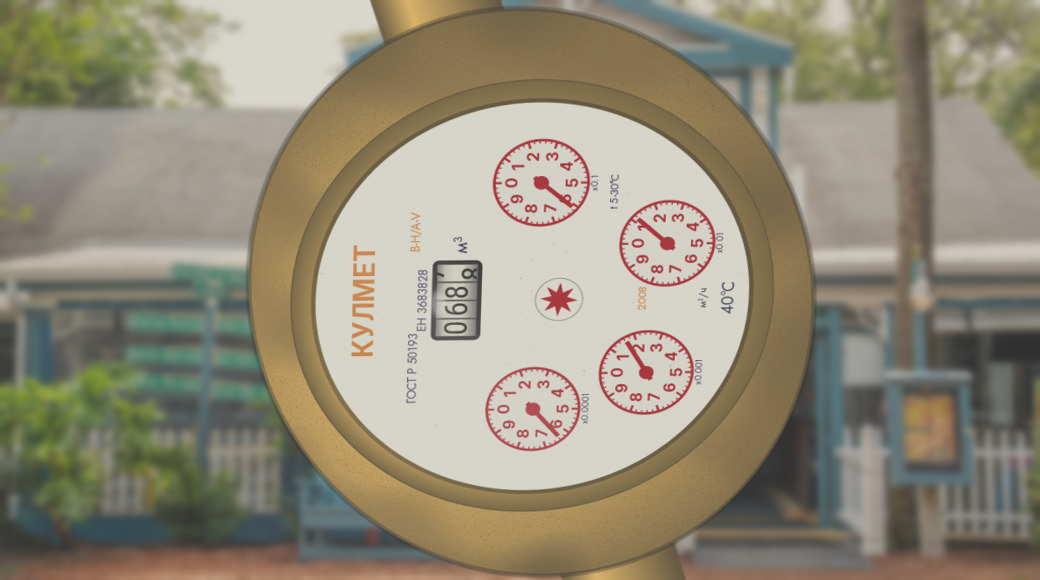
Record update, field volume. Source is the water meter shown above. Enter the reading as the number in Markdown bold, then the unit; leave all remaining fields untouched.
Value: **687.6116** m³
